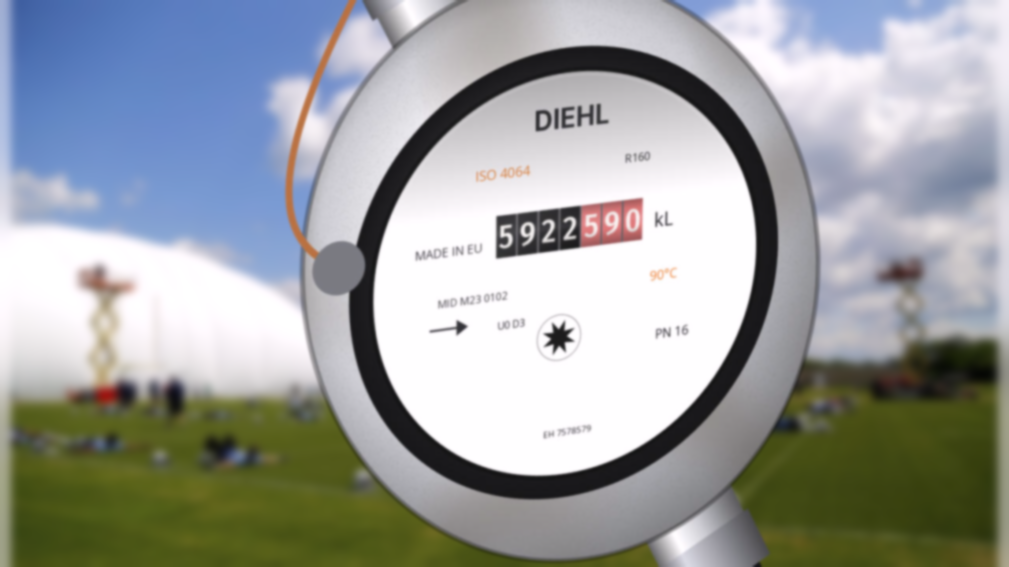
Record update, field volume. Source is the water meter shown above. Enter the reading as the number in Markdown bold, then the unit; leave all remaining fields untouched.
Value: **5922.590** kL
